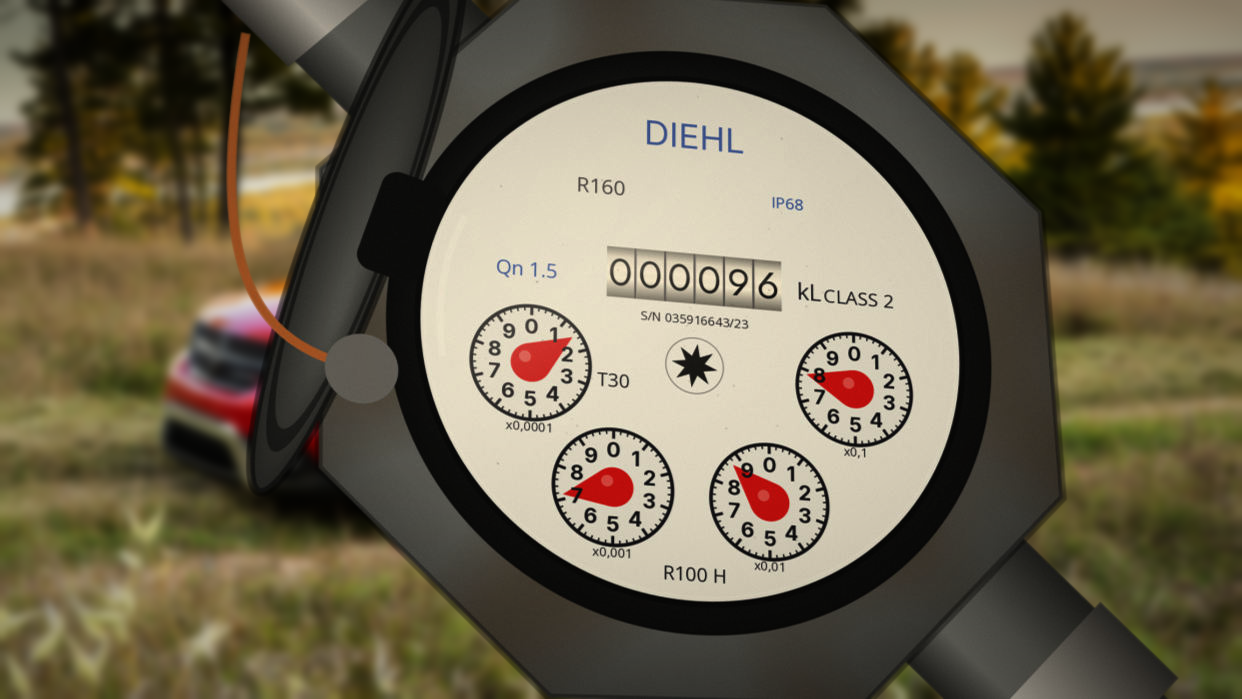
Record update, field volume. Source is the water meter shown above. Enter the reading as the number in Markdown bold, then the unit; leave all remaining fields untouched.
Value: **96.7871** kL
